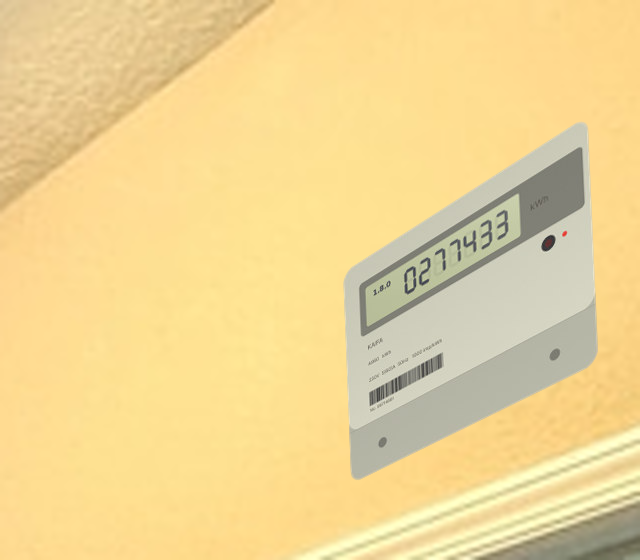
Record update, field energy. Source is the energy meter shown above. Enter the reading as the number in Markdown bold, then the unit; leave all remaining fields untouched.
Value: **277433** kWh
